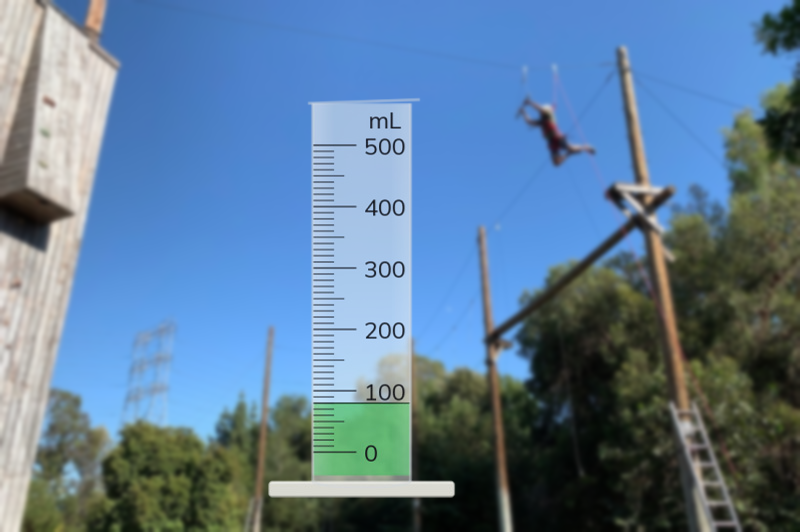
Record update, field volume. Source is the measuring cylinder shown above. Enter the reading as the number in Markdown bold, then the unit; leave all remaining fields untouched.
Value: **80** mL
